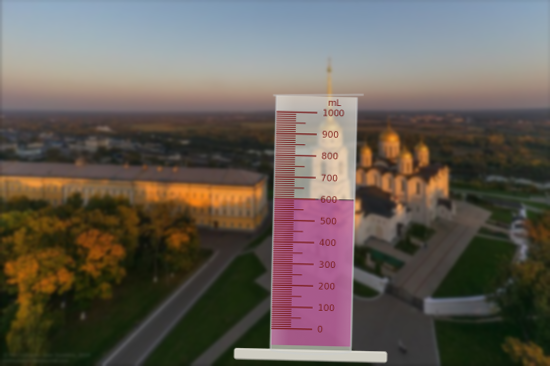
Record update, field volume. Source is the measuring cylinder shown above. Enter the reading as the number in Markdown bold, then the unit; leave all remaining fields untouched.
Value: **600** mL
